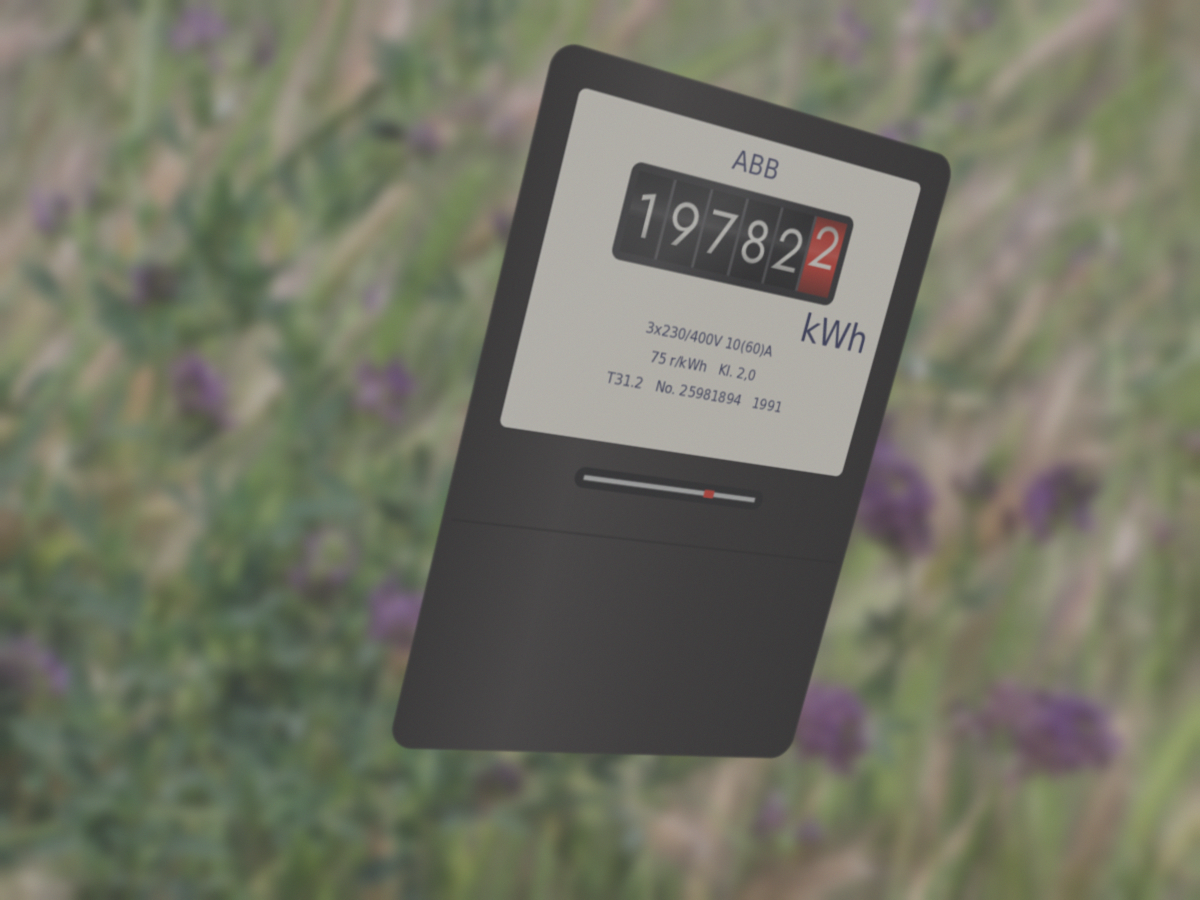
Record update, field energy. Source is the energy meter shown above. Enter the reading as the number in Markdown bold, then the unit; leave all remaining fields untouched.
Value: **19782.2** kWh
